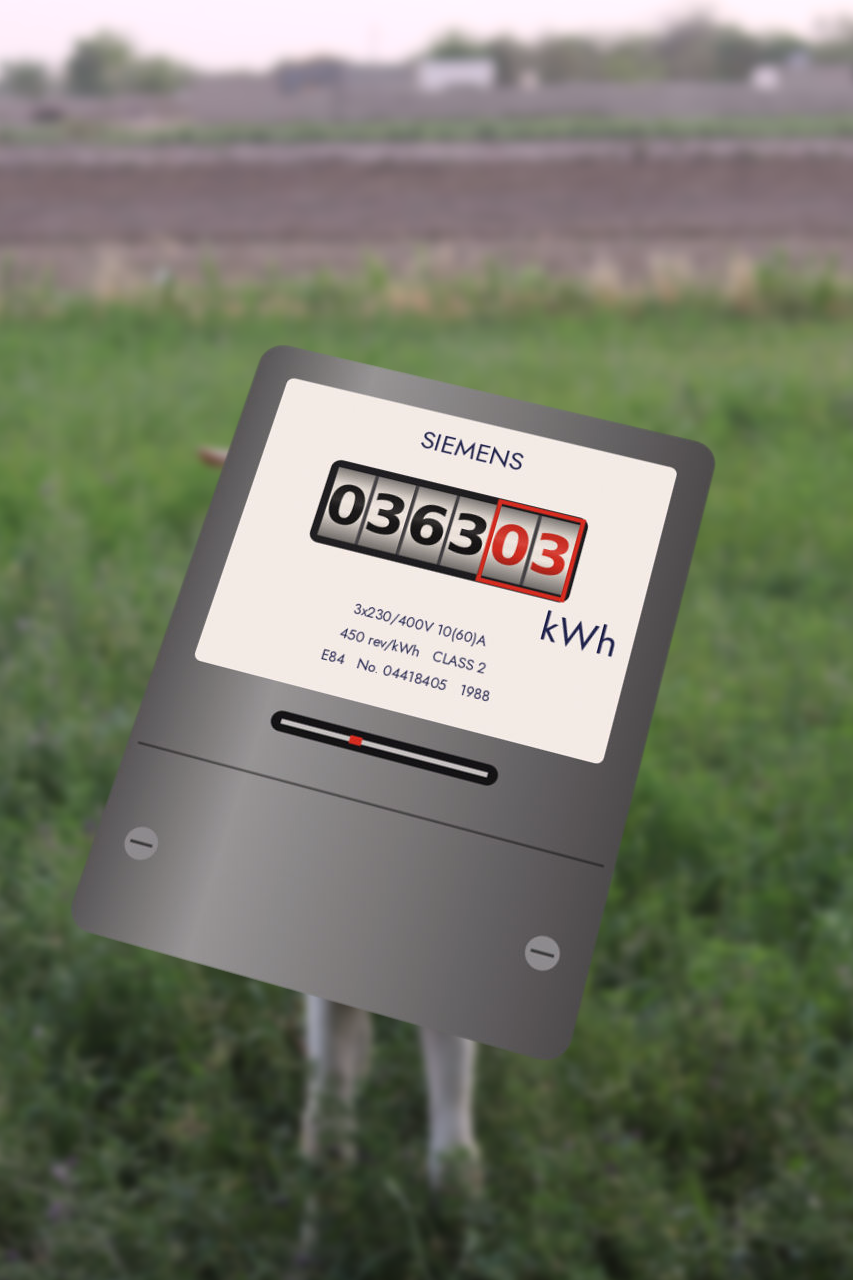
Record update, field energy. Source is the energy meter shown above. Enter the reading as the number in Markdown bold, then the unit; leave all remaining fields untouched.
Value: **363.03** kWh
